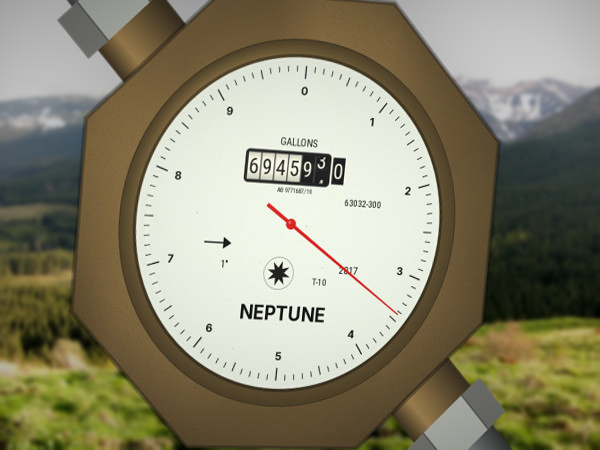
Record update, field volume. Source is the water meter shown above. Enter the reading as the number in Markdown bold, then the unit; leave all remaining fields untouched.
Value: **6945933.4** gal
